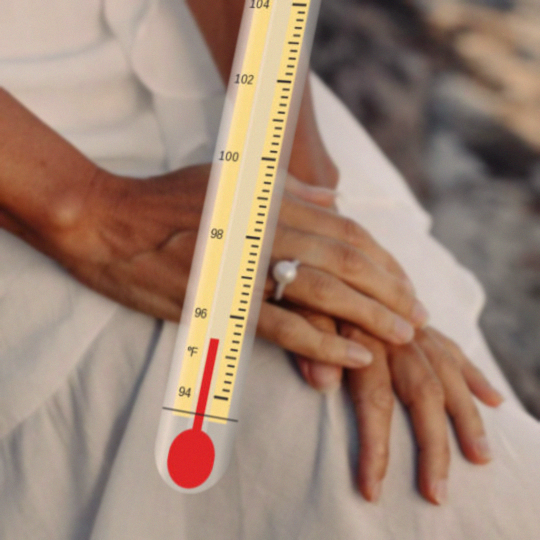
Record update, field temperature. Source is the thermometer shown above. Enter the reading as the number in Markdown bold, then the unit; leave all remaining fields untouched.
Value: **95.4** °F
